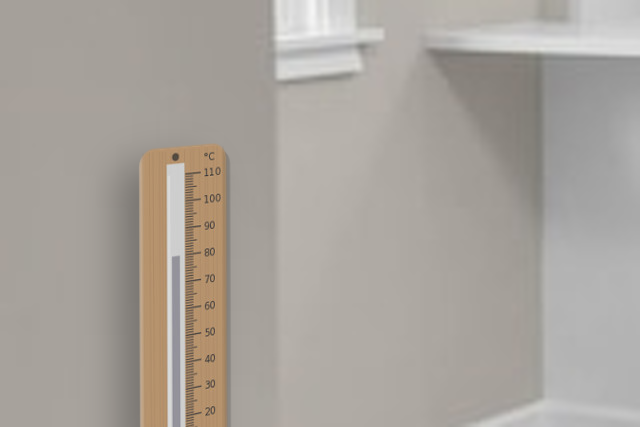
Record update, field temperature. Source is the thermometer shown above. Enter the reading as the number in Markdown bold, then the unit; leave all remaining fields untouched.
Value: **80** °C
